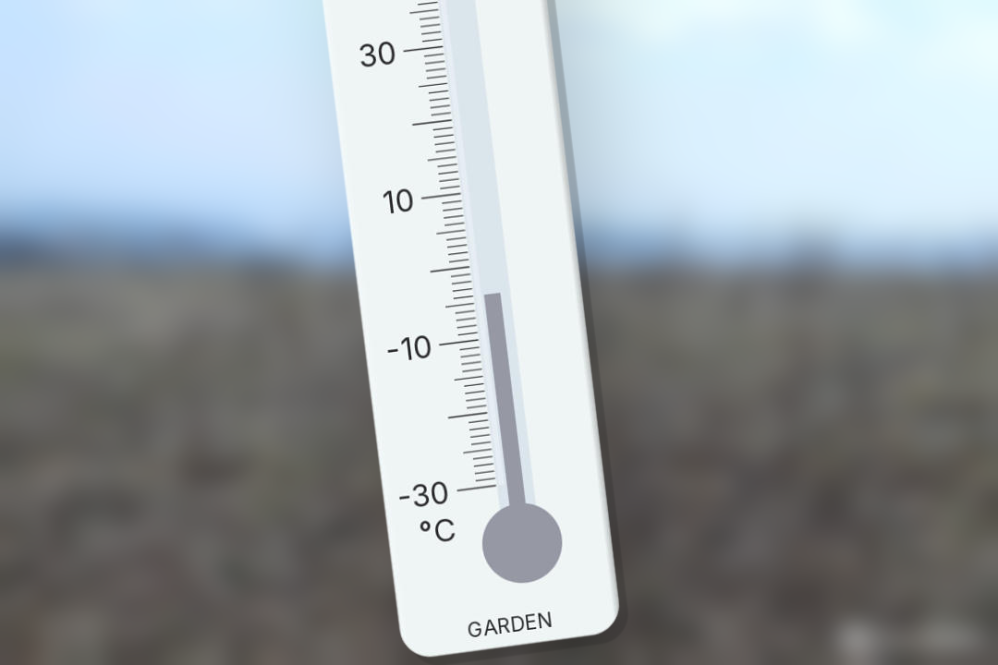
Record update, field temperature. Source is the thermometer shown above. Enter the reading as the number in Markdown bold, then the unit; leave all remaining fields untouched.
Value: **-4** °C
